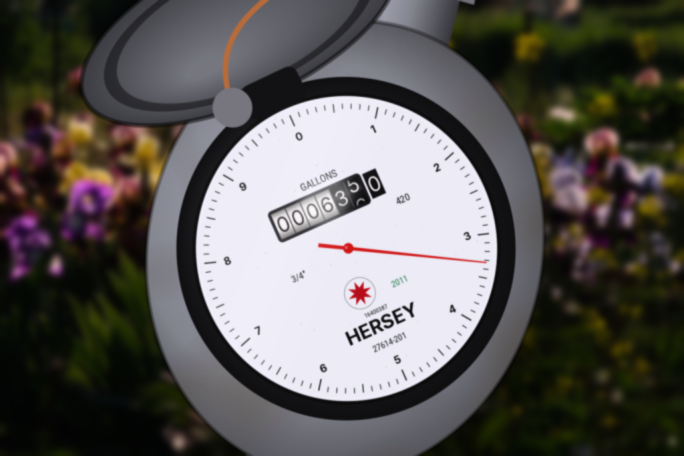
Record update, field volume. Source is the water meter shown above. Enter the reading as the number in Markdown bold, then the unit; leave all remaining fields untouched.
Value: **6353.3** gal
